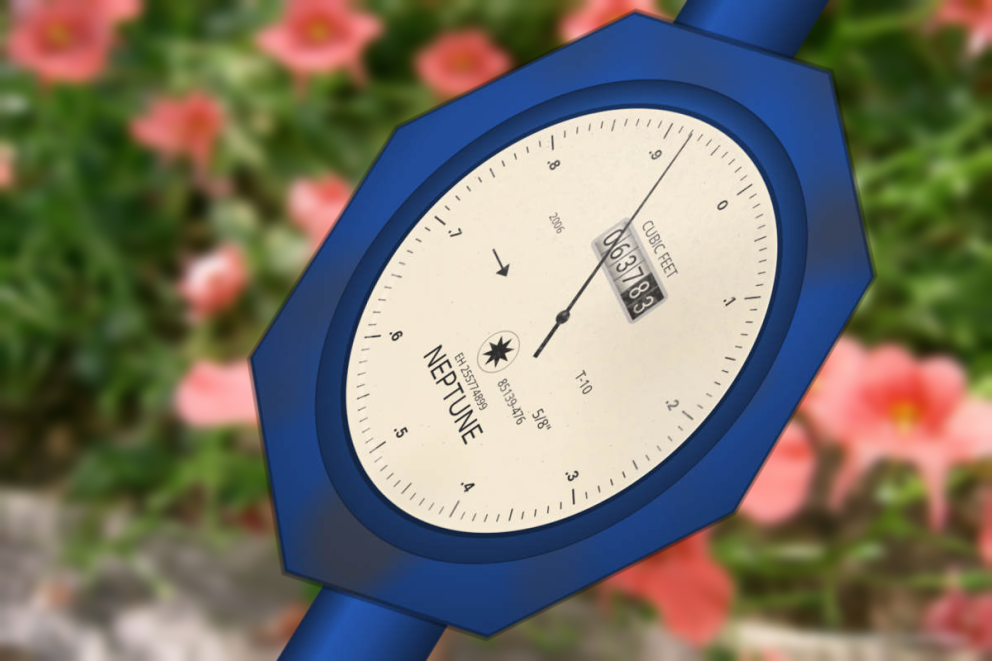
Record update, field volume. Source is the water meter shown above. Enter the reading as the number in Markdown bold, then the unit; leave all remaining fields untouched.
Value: **63782.92** ft³
